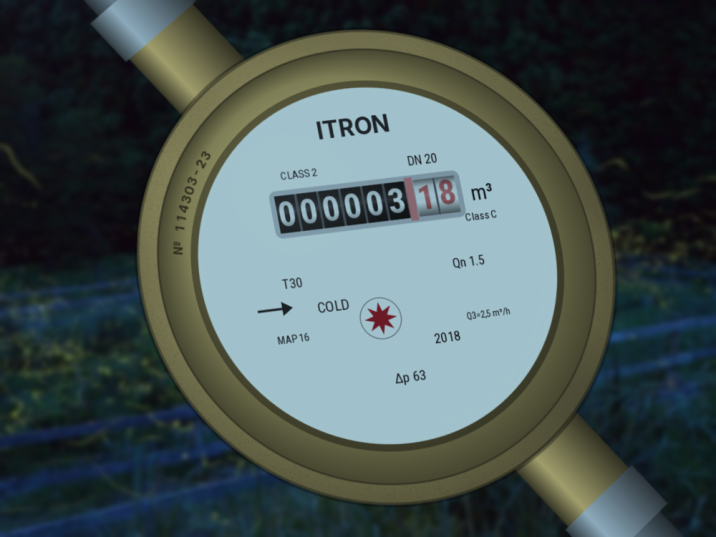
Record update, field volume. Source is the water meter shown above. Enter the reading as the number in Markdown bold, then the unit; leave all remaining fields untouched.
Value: **3.18** m³
